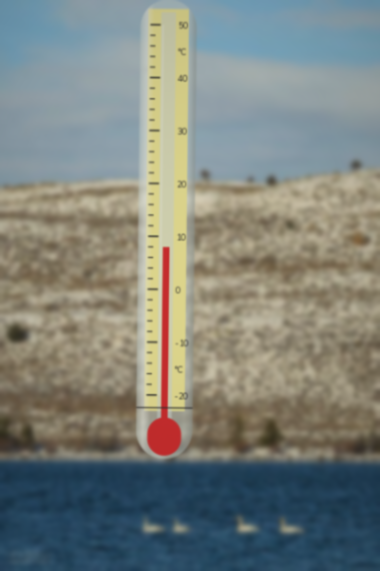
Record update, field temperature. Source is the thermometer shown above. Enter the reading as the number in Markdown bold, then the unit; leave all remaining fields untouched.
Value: **8** °C
